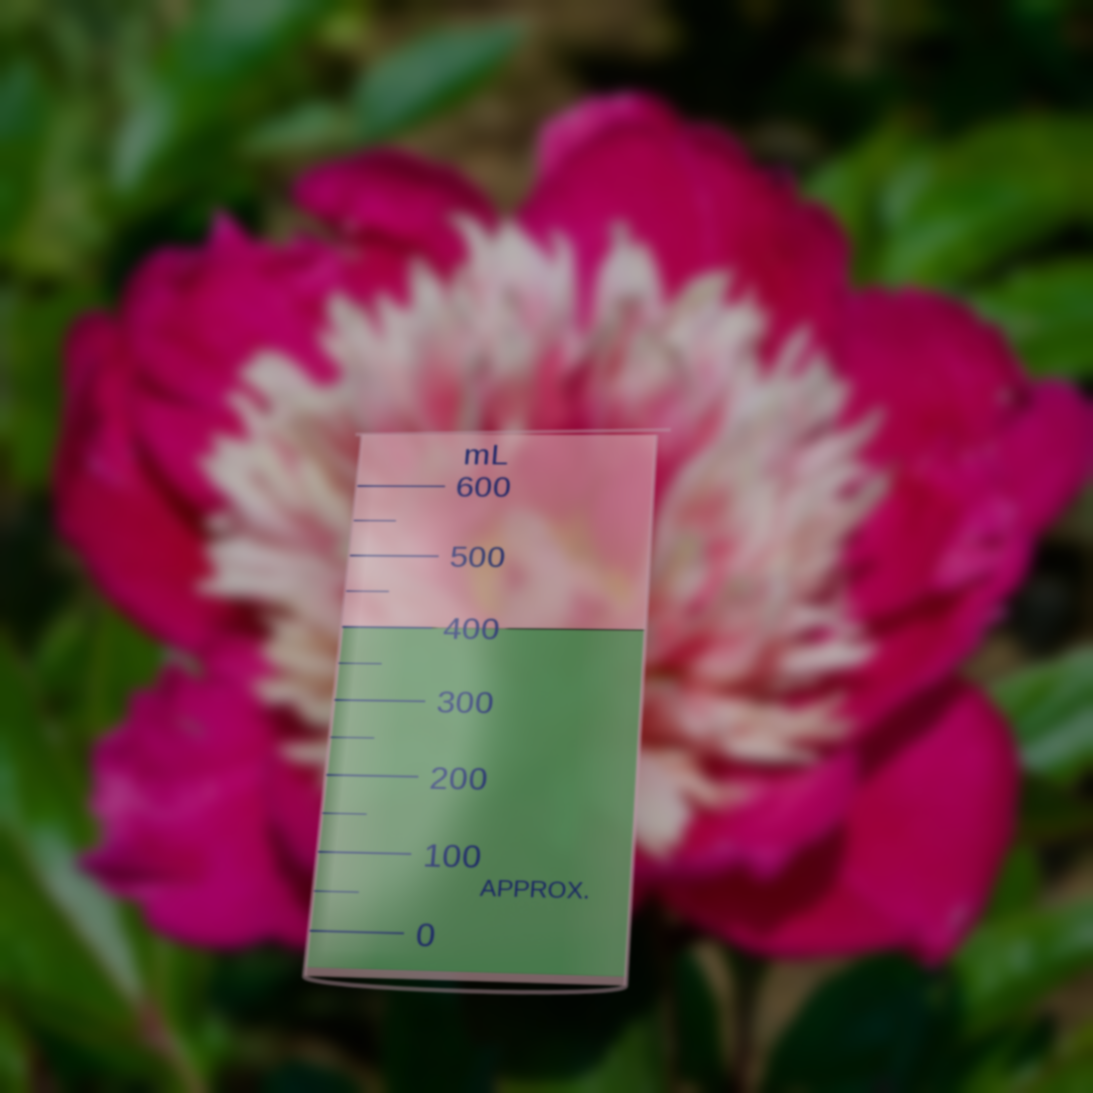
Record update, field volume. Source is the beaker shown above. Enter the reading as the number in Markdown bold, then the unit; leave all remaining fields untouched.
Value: **400** mL
